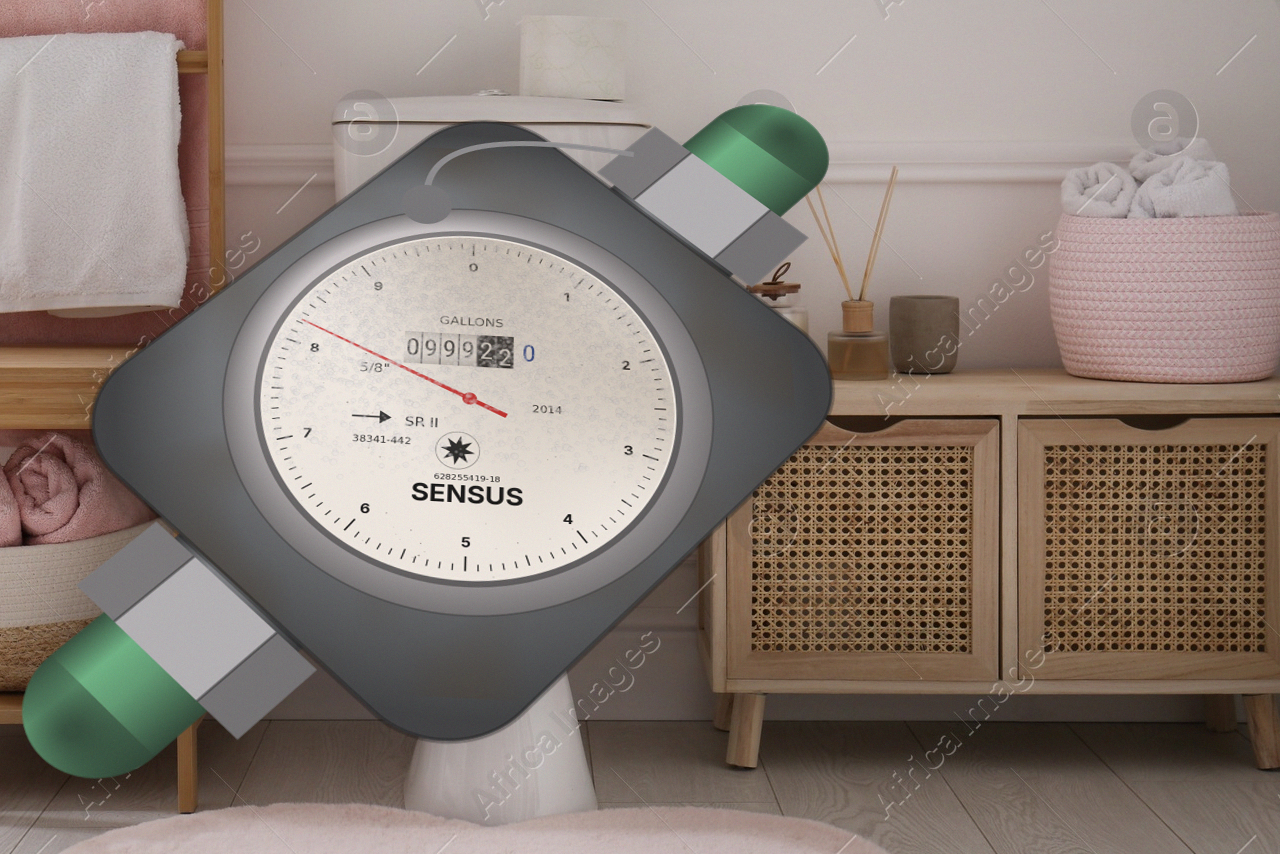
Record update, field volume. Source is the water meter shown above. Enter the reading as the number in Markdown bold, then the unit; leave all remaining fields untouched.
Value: **999218.2** gal
